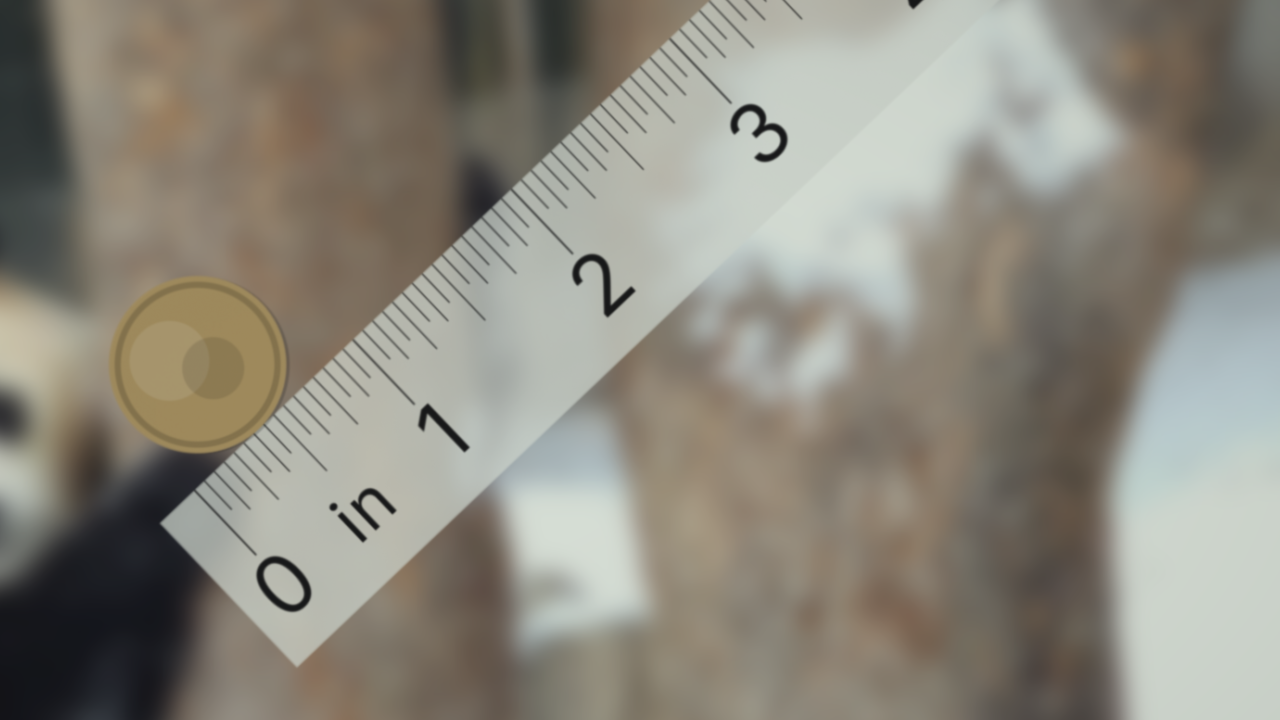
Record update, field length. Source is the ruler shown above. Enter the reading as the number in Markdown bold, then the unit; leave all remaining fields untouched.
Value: **0.8125** in
